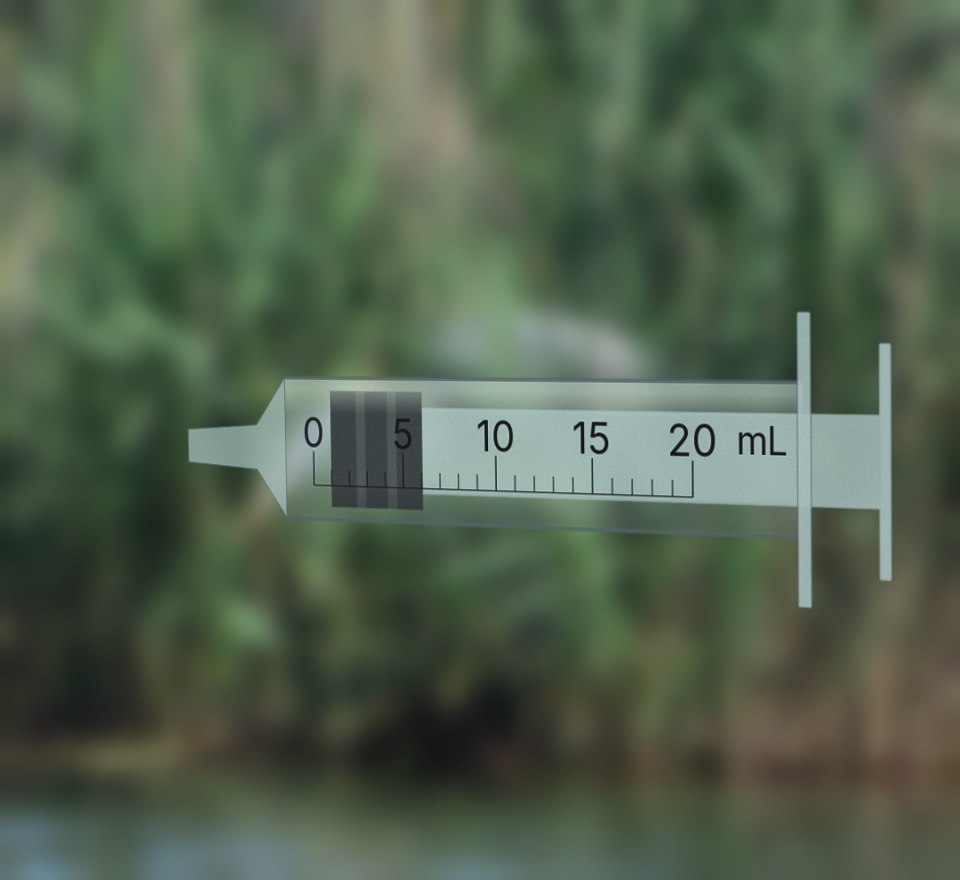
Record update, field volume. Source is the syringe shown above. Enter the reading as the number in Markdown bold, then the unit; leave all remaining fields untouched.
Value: **1** mL
